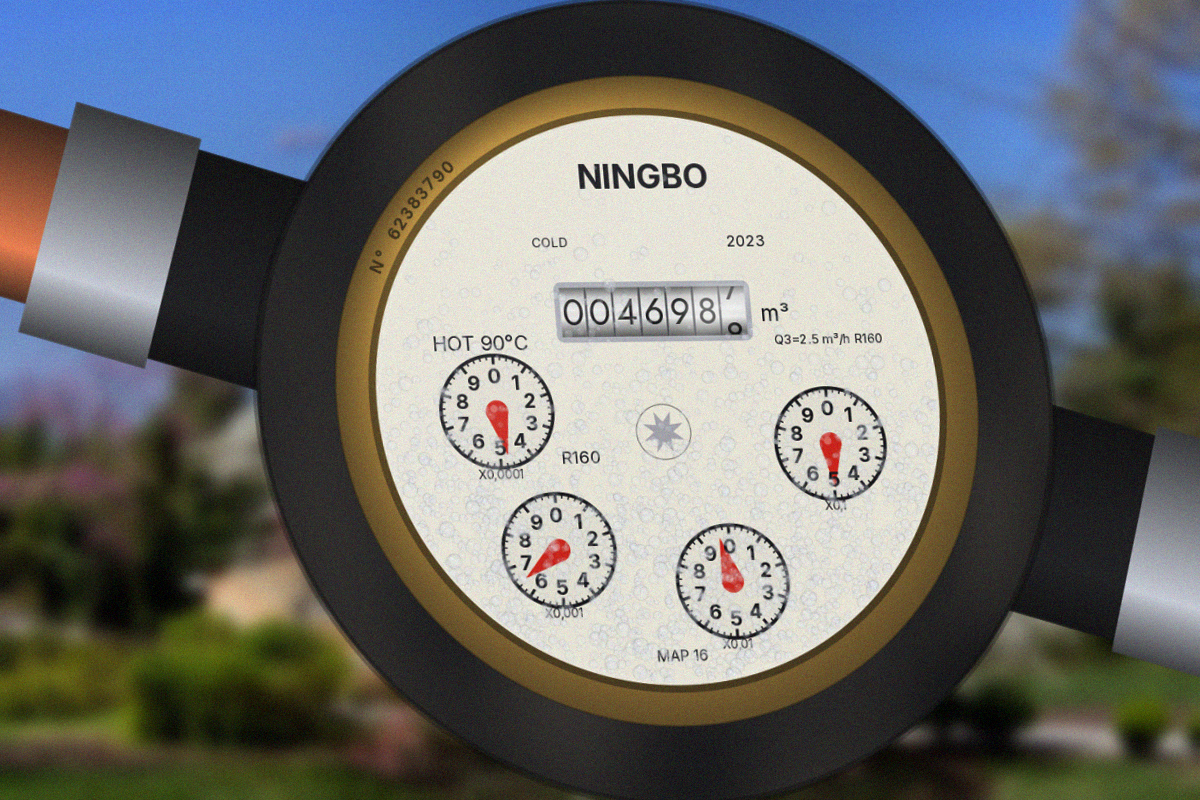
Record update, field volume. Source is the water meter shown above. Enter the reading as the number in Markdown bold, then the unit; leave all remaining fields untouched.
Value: **46987.4964** m³
